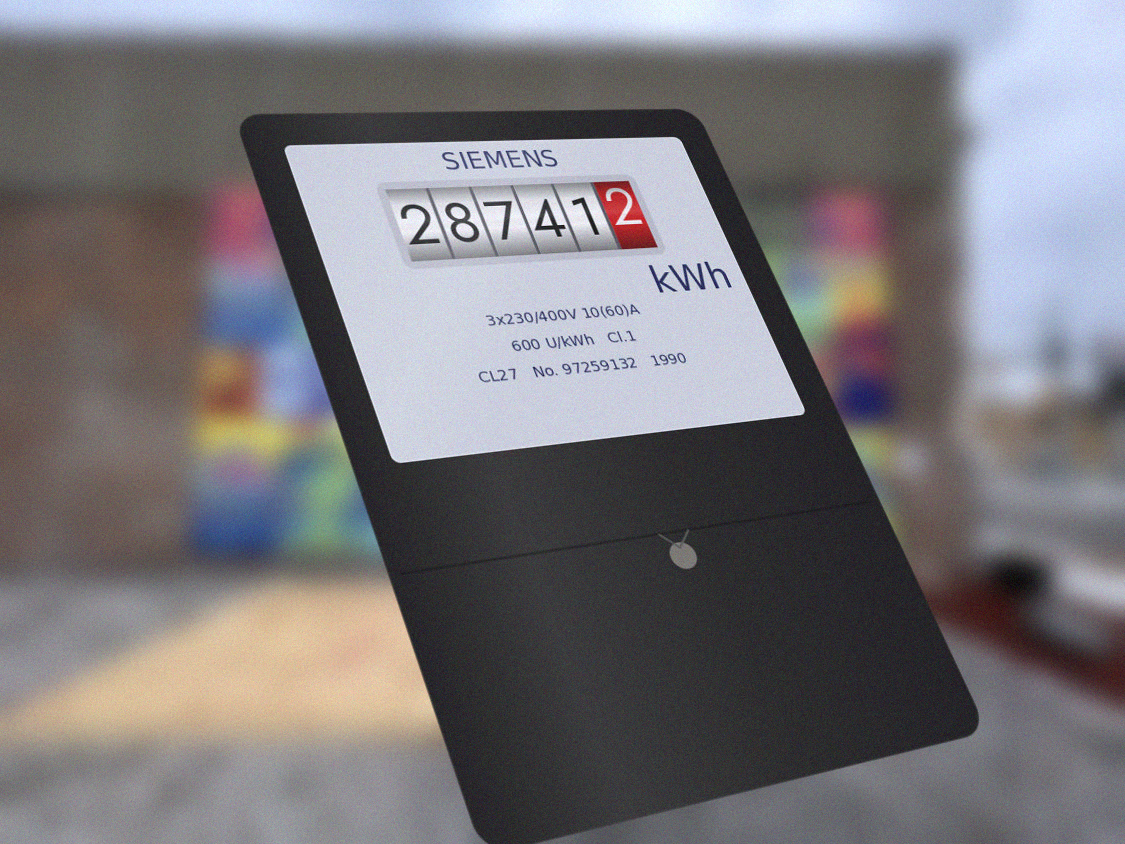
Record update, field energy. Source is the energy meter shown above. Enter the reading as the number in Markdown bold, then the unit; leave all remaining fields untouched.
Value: **28741.2** kWh
